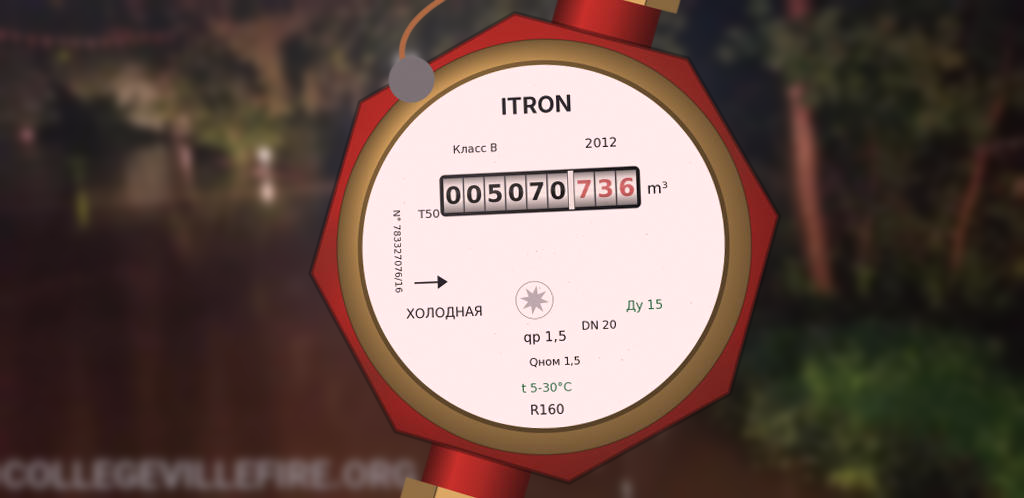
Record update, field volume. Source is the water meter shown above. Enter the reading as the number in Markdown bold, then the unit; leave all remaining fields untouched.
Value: **5070.736** m³
